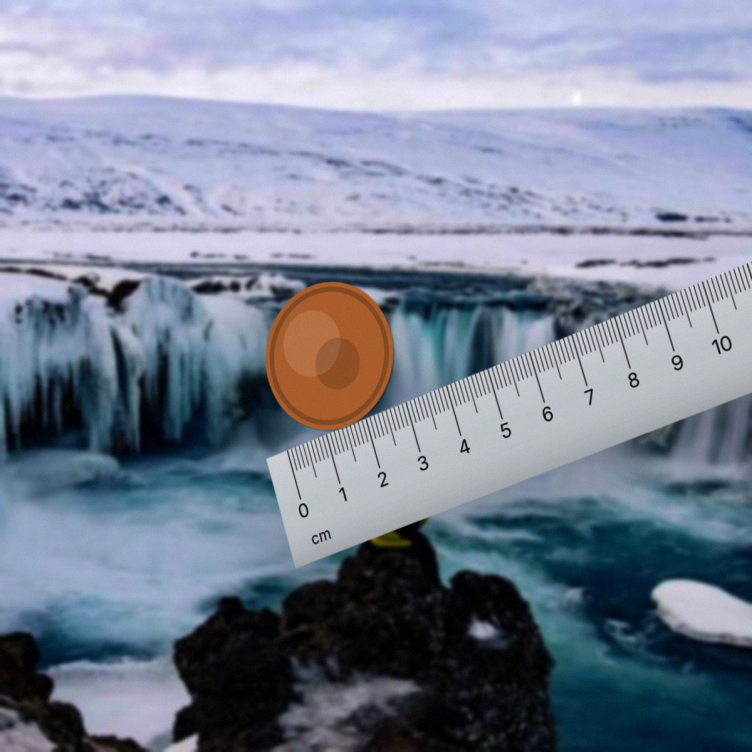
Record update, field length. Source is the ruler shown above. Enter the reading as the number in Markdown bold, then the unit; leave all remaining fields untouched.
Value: **3.1** cm
